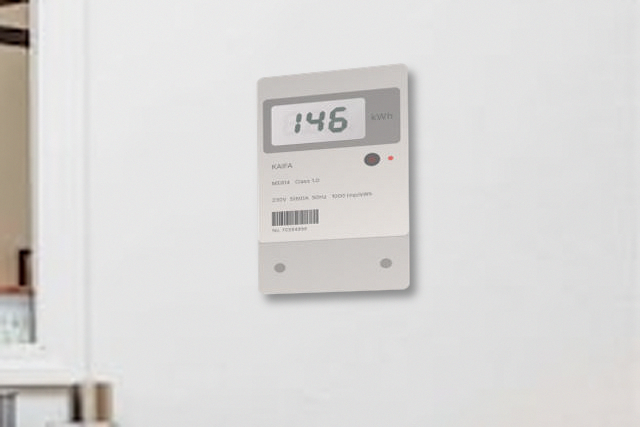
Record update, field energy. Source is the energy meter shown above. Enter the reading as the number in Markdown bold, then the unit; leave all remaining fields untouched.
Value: **146** kWh
